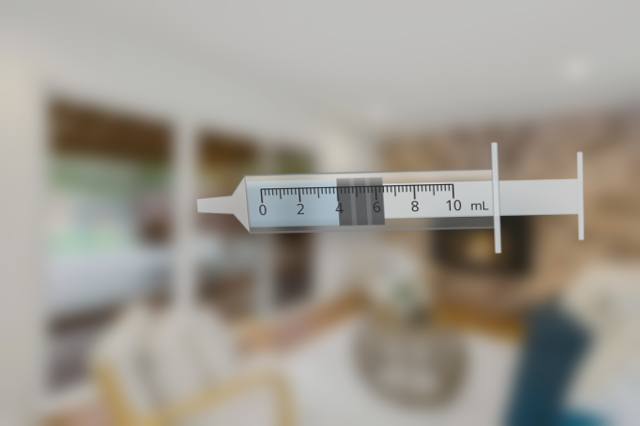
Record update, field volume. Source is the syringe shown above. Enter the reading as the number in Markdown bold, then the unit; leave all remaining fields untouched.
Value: **4** mL
